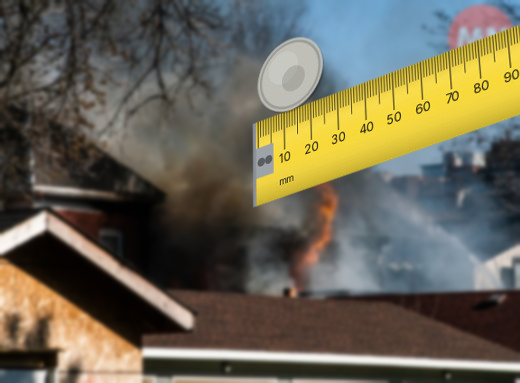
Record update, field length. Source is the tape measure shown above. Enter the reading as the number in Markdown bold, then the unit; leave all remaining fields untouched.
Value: **25** mm
